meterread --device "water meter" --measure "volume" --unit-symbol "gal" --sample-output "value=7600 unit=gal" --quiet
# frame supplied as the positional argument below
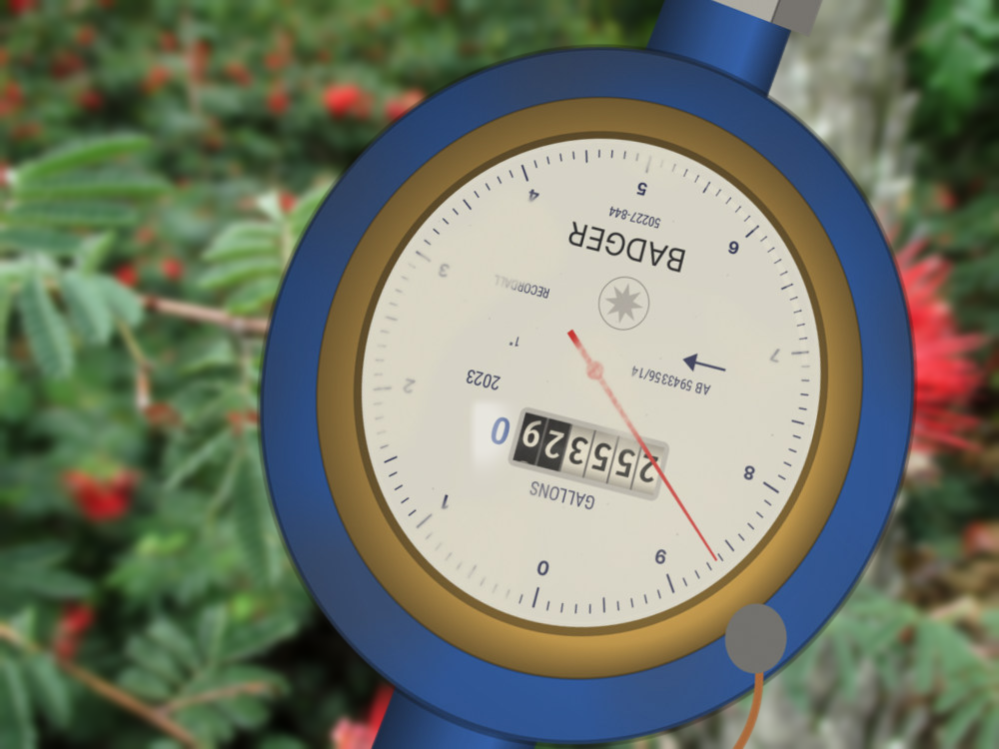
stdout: value=2553288.6 unit=gal
